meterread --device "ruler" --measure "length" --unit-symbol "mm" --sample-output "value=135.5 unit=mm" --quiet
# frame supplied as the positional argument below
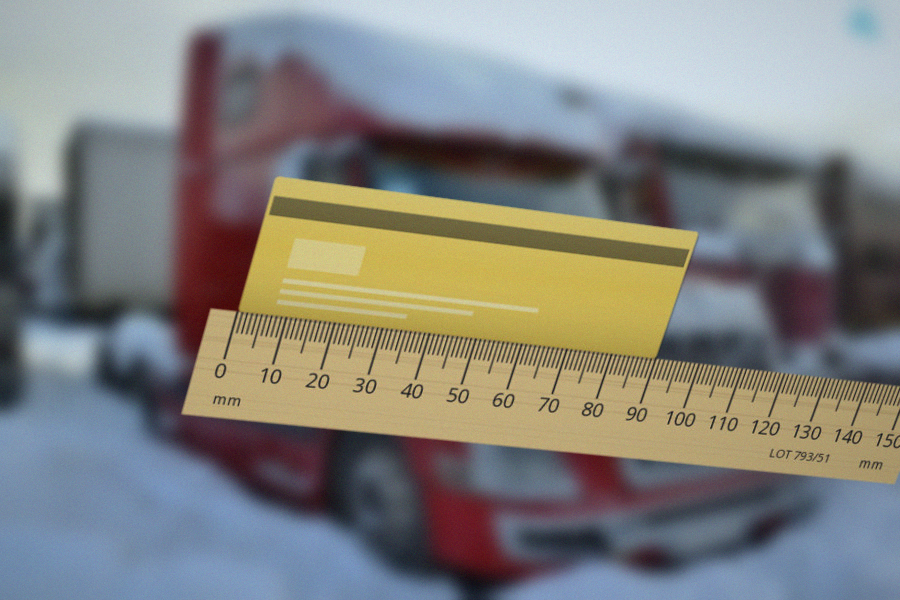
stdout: value=90 unit=mm
